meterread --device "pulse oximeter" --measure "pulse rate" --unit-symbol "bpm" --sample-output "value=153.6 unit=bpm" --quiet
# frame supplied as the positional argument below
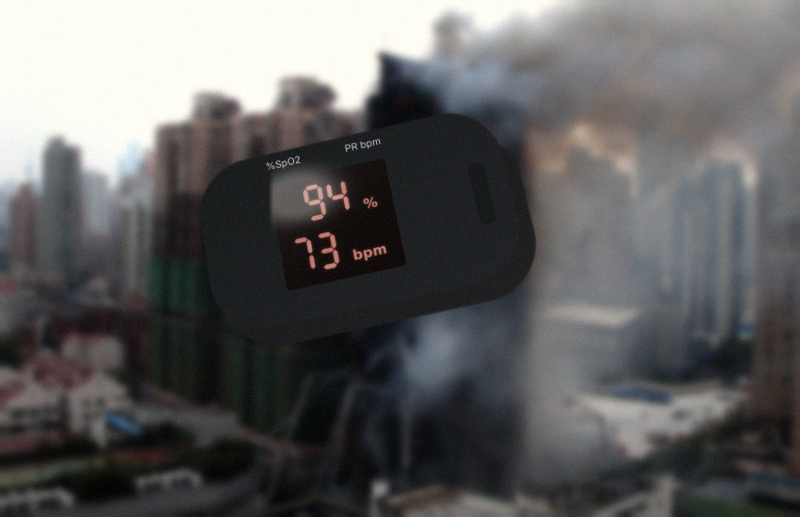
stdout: value=73 unit=bpm
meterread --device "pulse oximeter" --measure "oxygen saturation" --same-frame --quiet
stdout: value=94 unit=%
